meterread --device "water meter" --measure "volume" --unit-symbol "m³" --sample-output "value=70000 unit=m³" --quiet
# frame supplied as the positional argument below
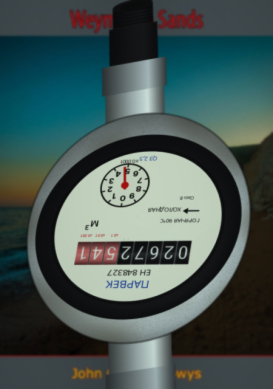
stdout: value=2672.5414 unit=m³
